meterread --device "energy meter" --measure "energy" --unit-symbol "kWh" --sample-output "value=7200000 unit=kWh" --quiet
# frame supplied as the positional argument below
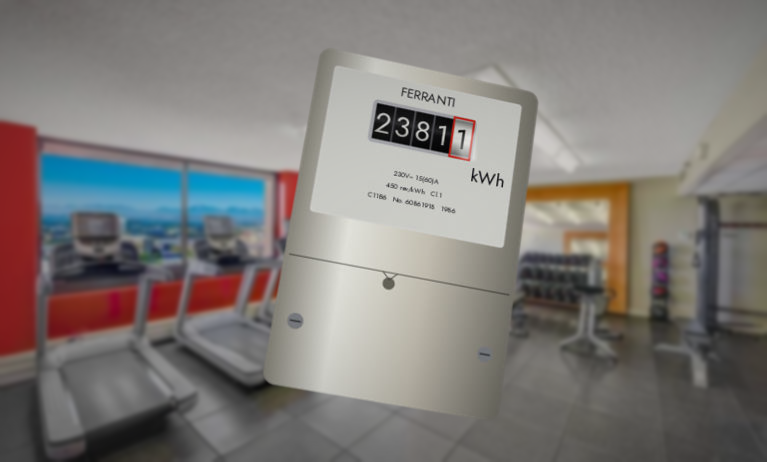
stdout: value=2381.1 unit=kWh
